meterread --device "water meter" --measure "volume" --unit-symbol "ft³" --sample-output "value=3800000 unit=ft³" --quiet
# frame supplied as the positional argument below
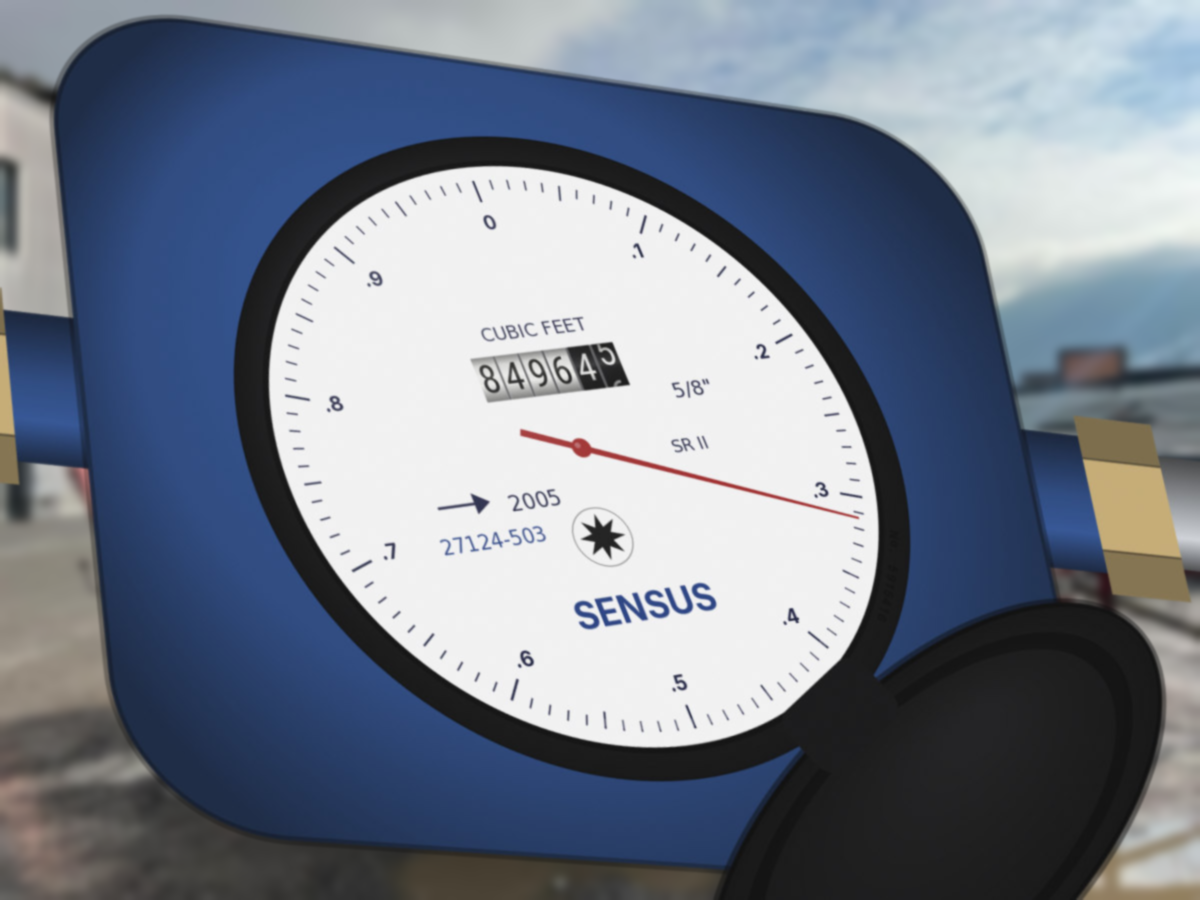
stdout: value=849645.31 unit=ft³
